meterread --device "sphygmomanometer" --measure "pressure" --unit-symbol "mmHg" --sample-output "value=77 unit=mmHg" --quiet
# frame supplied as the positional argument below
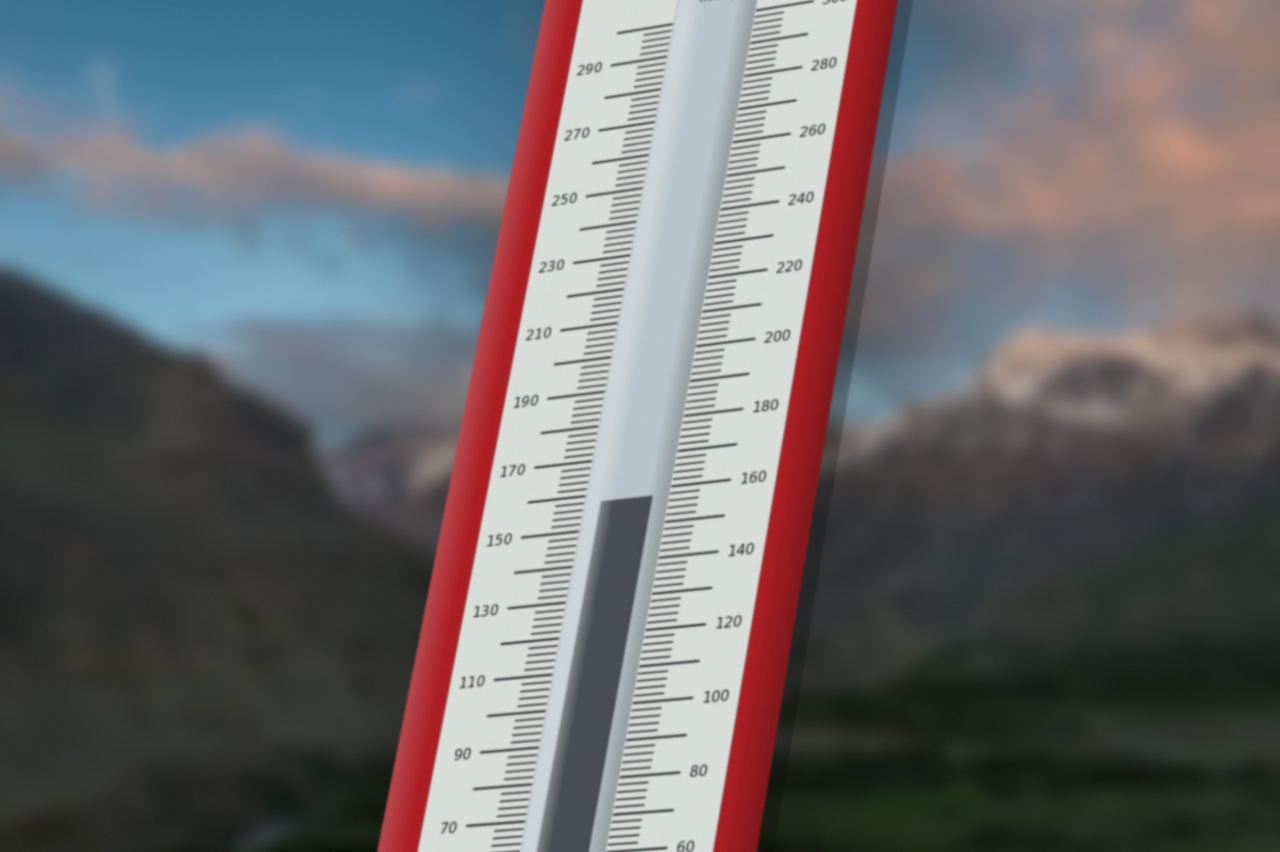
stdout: value=158 unit=mmHg
